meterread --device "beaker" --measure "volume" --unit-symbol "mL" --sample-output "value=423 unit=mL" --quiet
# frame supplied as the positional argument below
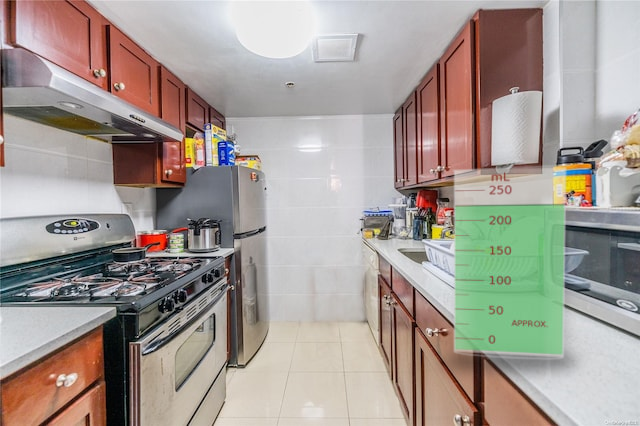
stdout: value=225 unit=mL
